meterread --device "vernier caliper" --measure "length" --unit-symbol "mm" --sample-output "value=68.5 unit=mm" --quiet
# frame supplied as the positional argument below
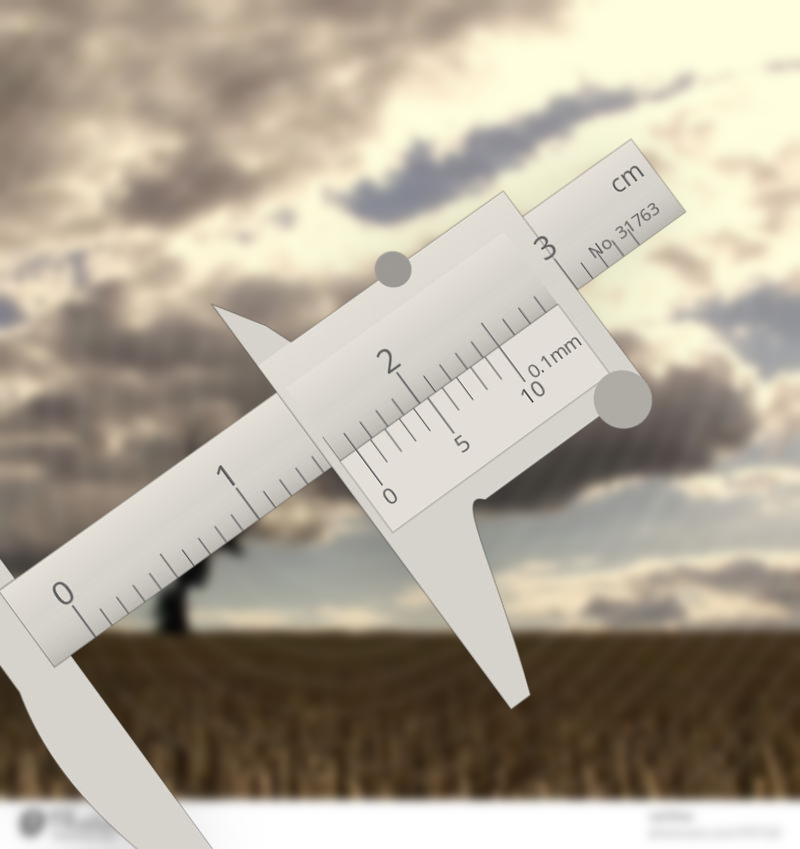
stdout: value=16.0 unit=mm
